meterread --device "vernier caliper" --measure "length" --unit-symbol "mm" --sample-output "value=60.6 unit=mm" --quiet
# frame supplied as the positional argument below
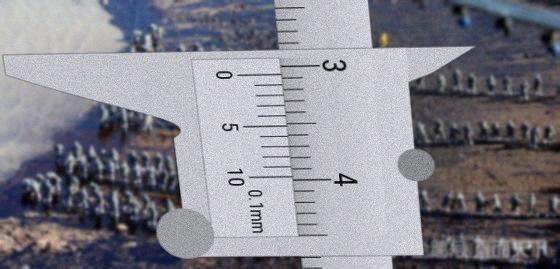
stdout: value=30.7 unit=mm
